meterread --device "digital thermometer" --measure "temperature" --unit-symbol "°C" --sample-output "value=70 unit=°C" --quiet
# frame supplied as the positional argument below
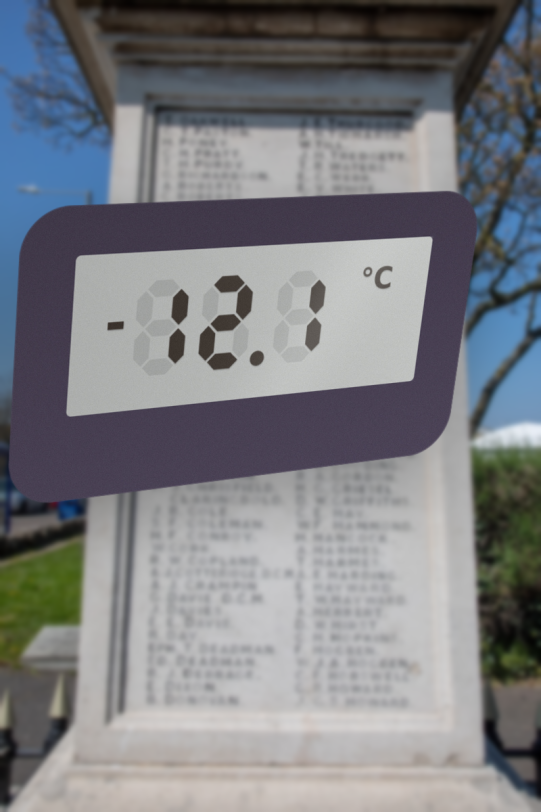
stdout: value=-12.1 unit=°C
